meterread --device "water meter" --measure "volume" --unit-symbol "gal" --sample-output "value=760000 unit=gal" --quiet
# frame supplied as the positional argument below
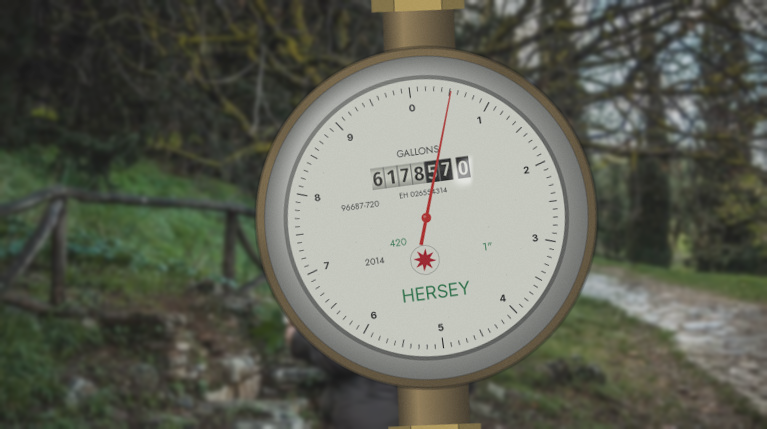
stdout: value=6178570.5 unit=gal
